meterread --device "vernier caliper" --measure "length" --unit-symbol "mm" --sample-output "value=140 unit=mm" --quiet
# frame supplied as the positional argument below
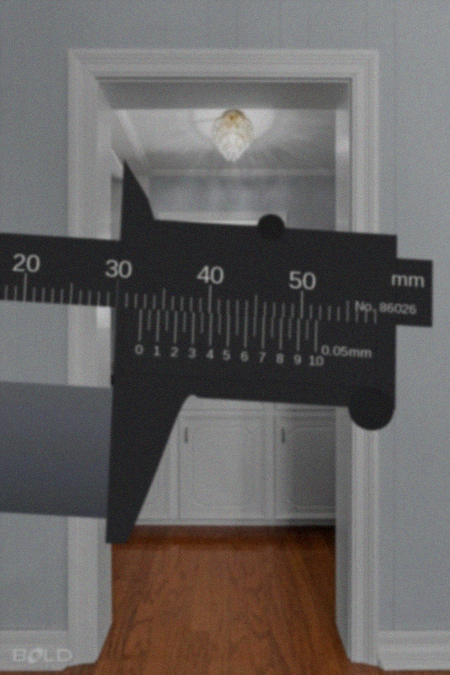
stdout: value=32.6 unit=mm
